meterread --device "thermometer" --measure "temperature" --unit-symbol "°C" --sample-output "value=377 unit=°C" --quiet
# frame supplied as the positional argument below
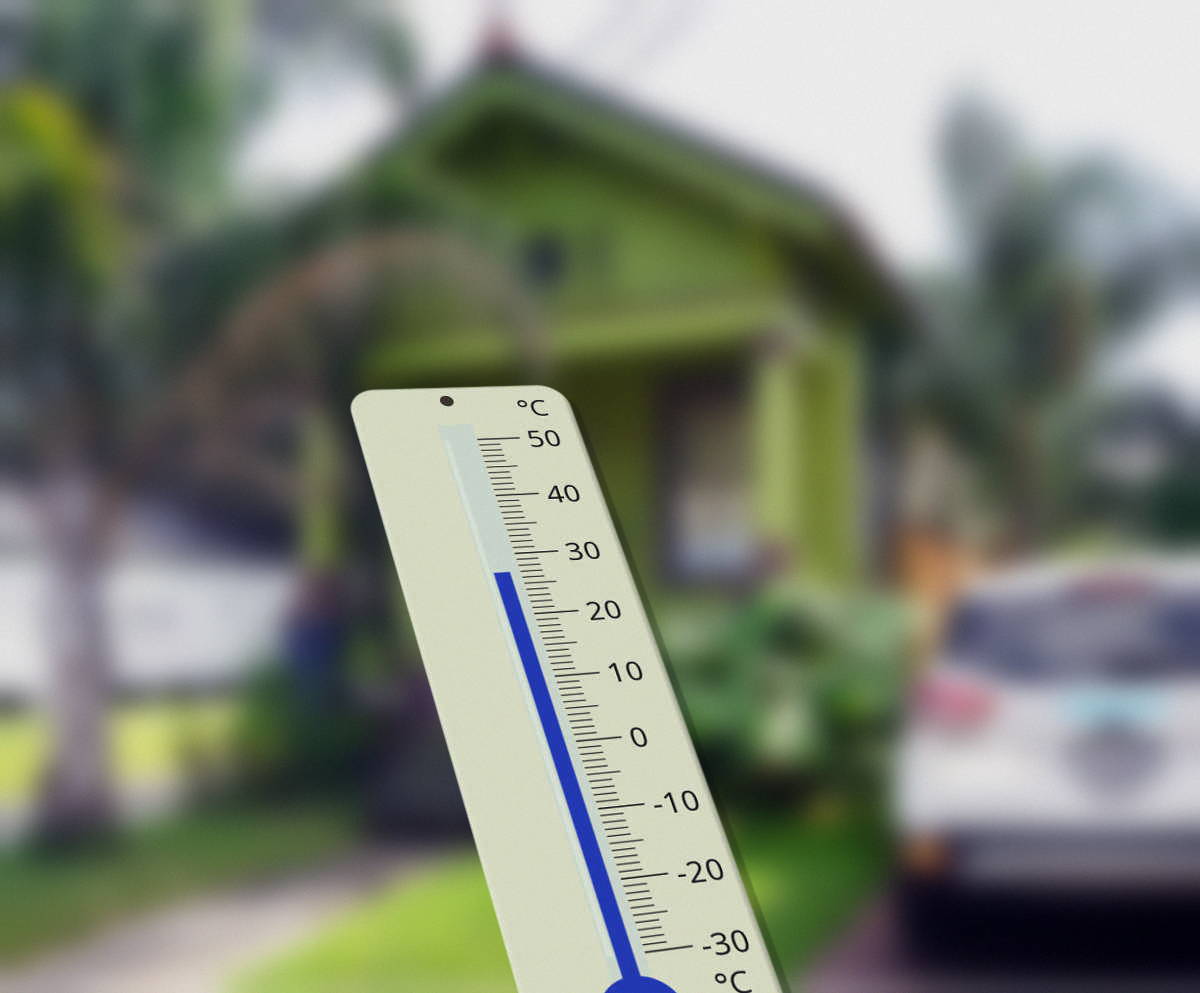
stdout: value=27 unit=°C
